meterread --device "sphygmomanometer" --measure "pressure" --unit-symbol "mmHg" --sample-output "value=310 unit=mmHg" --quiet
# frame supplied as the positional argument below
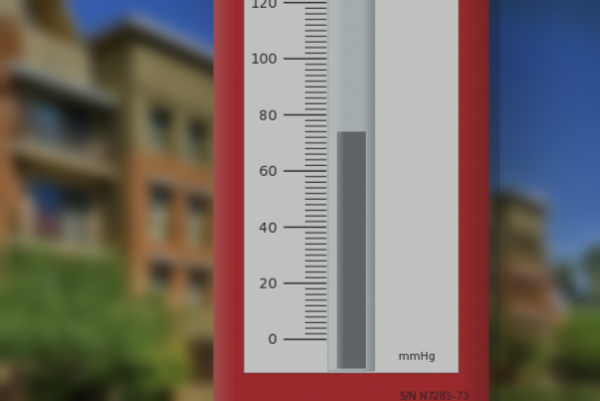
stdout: value=74 unit=mmHg
